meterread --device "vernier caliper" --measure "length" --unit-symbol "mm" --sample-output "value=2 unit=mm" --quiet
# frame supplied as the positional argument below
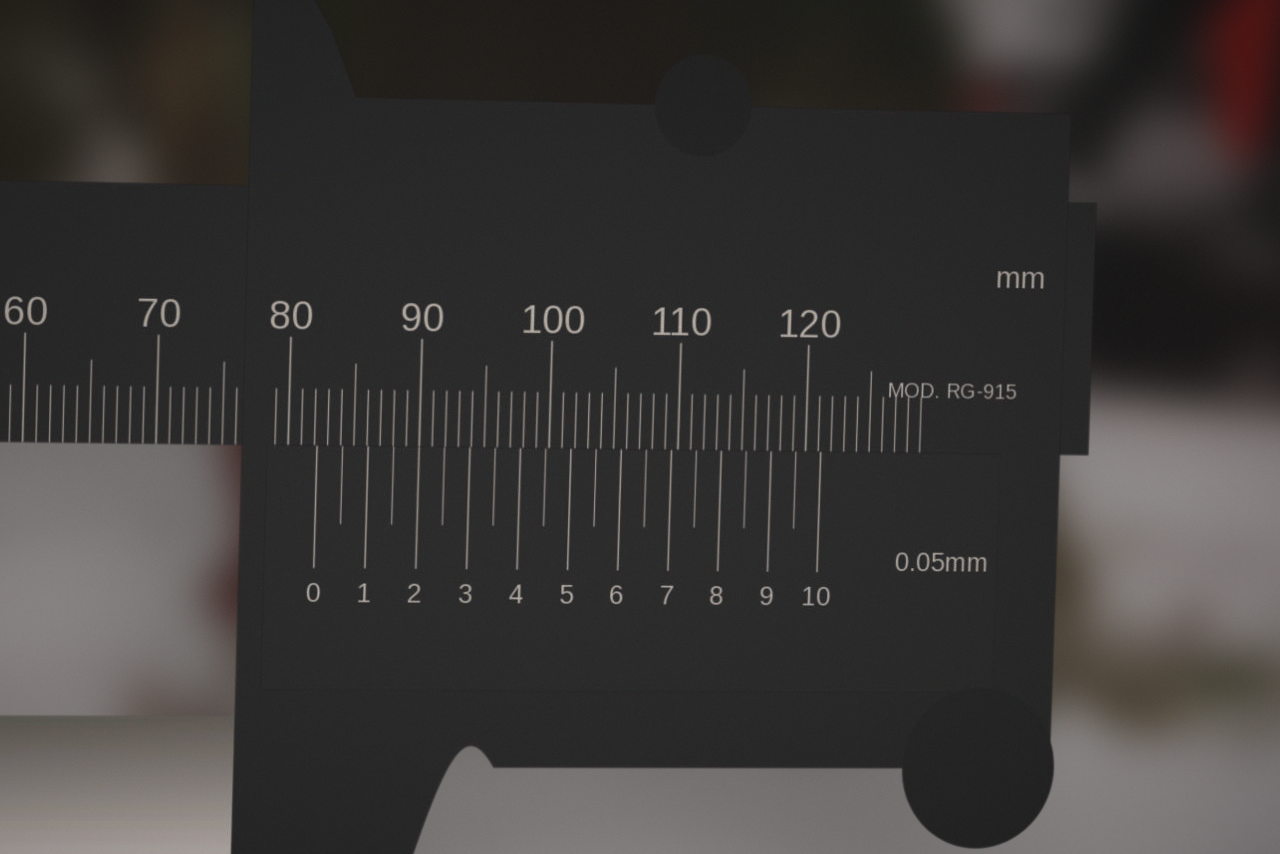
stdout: value=82.2 unit=mm
